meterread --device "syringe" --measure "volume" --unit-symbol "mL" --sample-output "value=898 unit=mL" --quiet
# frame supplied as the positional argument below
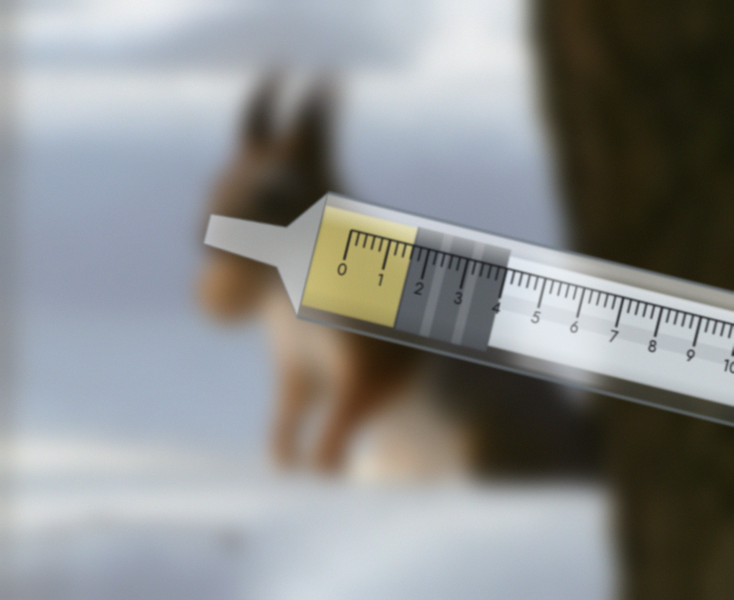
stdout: value=1.6 unit=mL
